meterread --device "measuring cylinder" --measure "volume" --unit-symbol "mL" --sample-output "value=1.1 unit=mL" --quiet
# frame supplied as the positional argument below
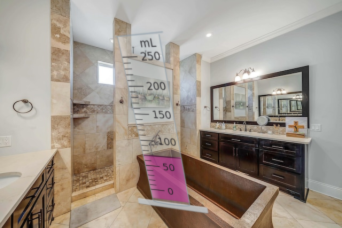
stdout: value=70 unit=mL
